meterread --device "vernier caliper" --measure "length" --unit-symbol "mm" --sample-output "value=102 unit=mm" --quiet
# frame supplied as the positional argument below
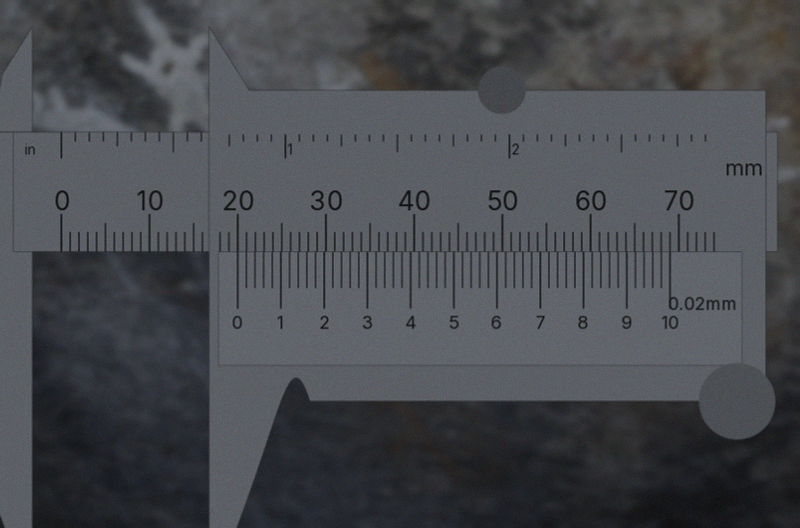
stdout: value=20.0 unit=mm
